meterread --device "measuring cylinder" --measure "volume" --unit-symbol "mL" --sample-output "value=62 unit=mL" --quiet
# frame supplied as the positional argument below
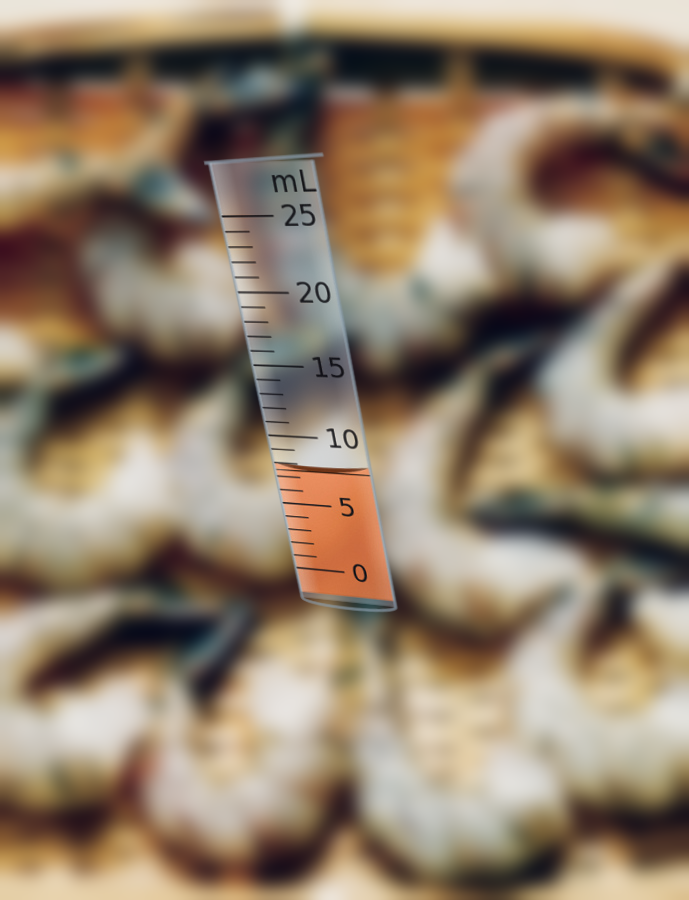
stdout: value=7.5 unit=mL
